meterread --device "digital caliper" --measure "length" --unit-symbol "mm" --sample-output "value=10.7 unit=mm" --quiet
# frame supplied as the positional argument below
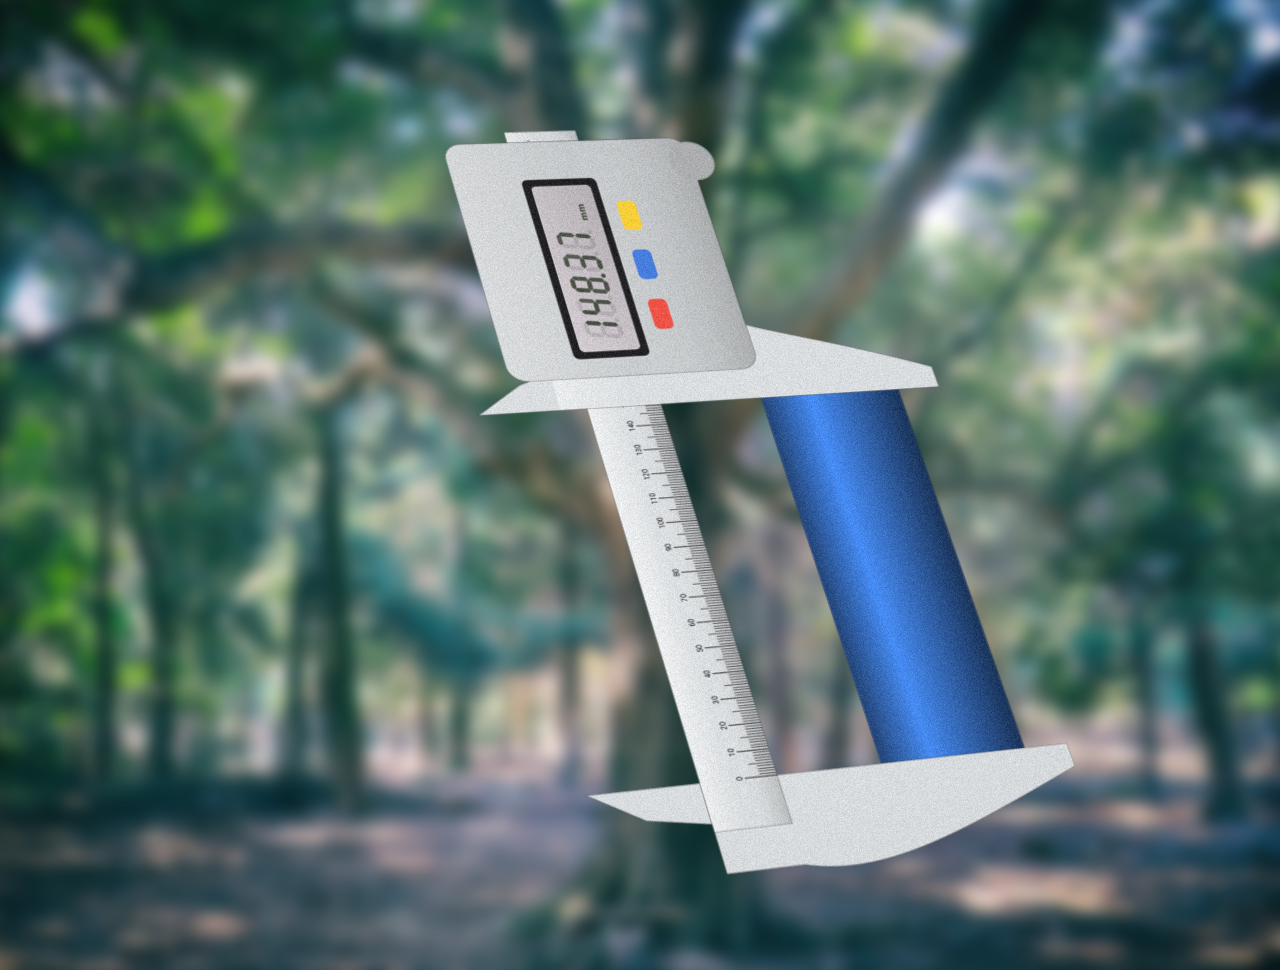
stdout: value=148.37 unit=mm
